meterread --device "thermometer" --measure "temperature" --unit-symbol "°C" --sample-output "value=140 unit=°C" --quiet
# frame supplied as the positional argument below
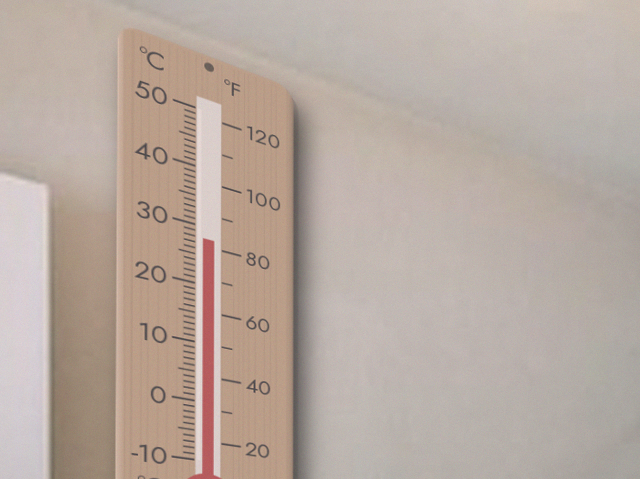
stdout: value=28 unit=°C
